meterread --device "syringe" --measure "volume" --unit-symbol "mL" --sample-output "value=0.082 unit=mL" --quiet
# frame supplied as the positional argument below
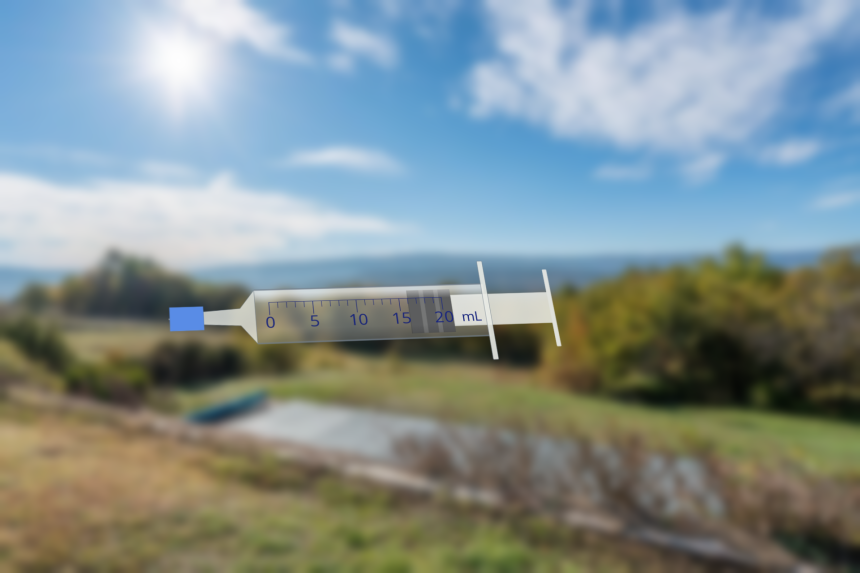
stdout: value=16 unit=mL
